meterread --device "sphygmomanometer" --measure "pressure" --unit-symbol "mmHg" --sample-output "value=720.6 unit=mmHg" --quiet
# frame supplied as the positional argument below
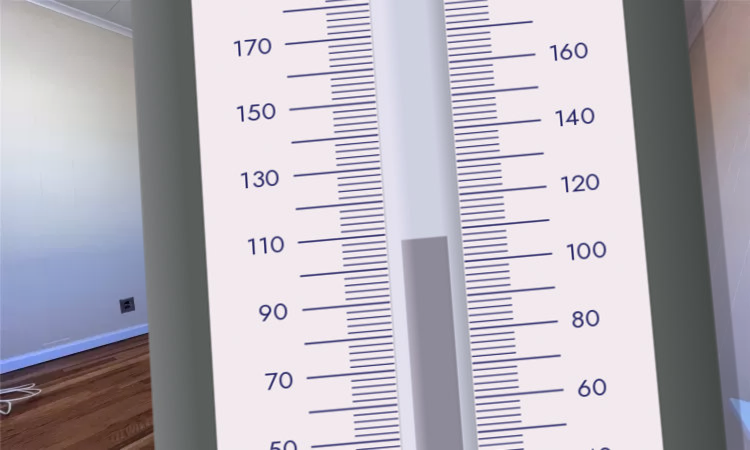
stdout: value=108 unit=mmHg
